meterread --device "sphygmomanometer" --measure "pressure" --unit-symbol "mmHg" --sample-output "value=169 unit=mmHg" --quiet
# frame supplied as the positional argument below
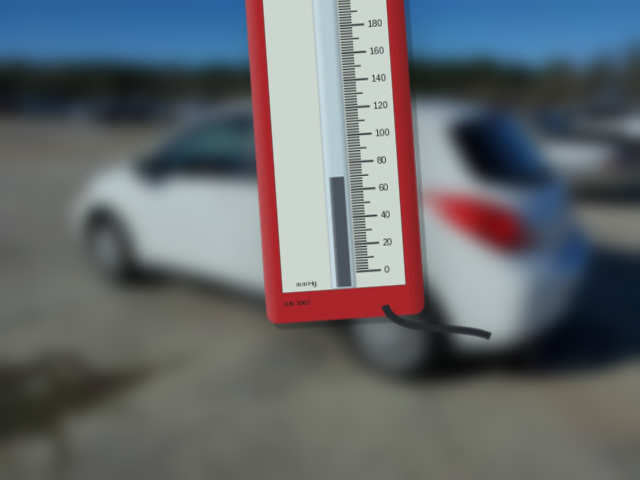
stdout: value=70 unit=mmHg
